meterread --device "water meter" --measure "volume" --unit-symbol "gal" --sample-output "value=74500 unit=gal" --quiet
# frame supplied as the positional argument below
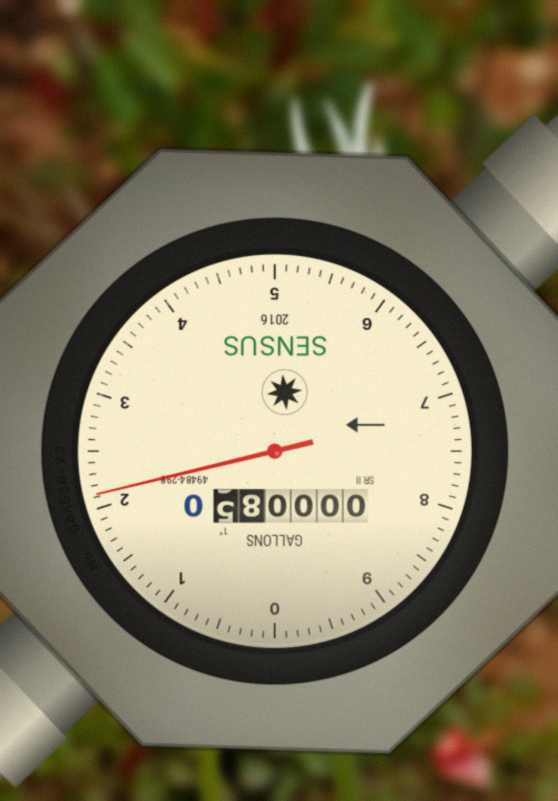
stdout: value=852.1 unit=gal
